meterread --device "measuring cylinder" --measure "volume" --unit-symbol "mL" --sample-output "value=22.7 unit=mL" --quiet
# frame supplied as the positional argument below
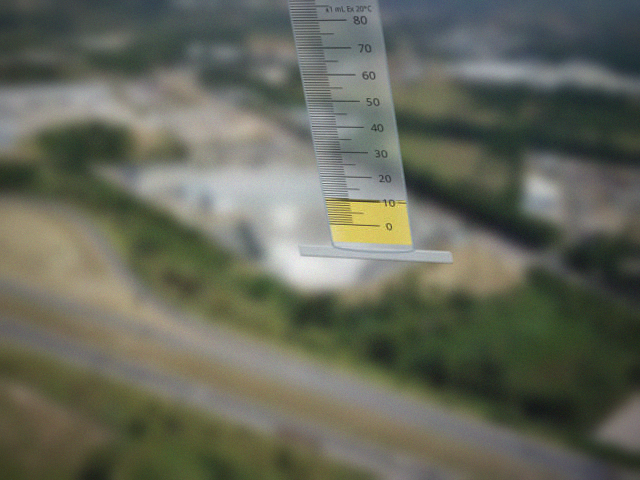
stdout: value=10 unit=mL
